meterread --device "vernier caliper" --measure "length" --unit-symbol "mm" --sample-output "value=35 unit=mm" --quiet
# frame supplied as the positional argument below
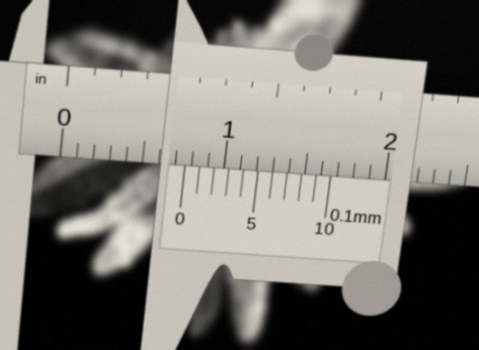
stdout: value=7.6 unit=mm
